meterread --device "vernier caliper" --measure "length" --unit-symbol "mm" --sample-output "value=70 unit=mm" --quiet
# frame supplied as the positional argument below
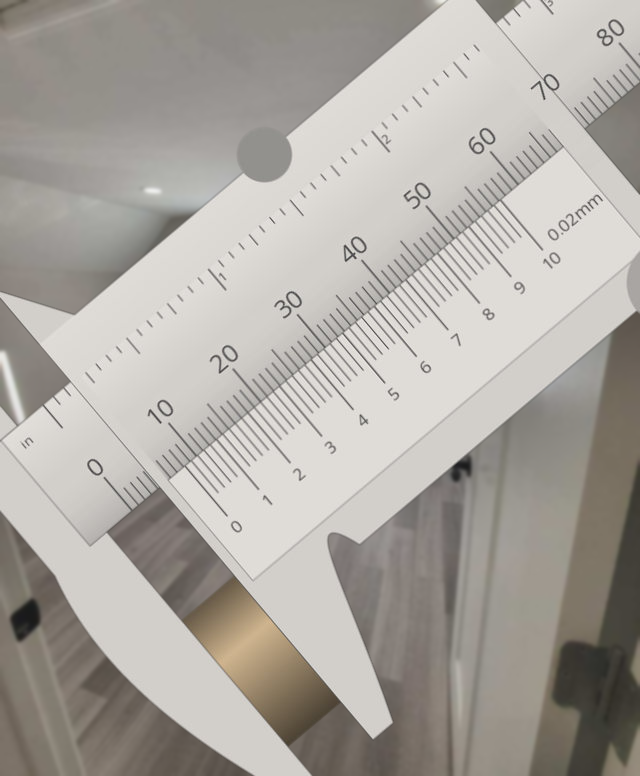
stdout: value=8.2 unit=mm
